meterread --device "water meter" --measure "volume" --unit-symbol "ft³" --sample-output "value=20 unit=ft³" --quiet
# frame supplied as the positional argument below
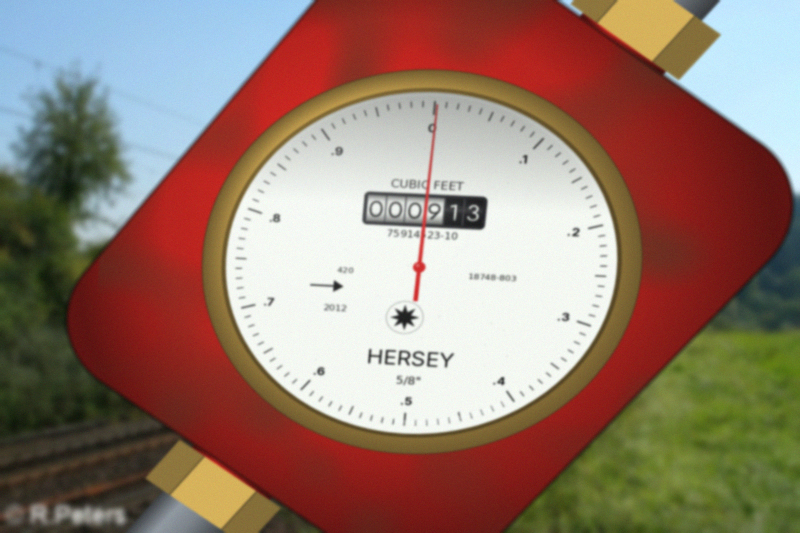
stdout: value=913.00 unit=ft³
